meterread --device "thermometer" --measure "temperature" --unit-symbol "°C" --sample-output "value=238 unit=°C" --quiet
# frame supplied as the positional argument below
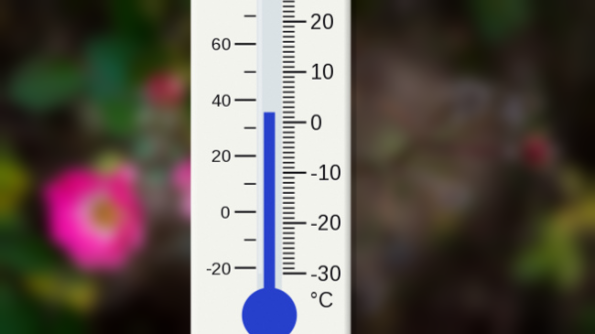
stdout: value=2 unit=°C
